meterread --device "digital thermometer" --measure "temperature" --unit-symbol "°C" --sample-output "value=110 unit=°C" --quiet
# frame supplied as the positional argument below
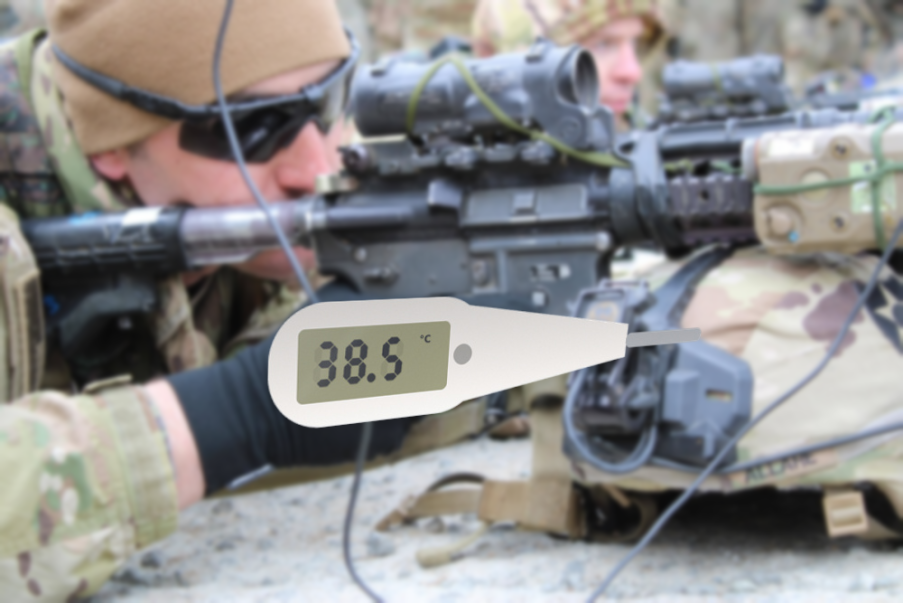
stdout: value=38.5 unit=°C
